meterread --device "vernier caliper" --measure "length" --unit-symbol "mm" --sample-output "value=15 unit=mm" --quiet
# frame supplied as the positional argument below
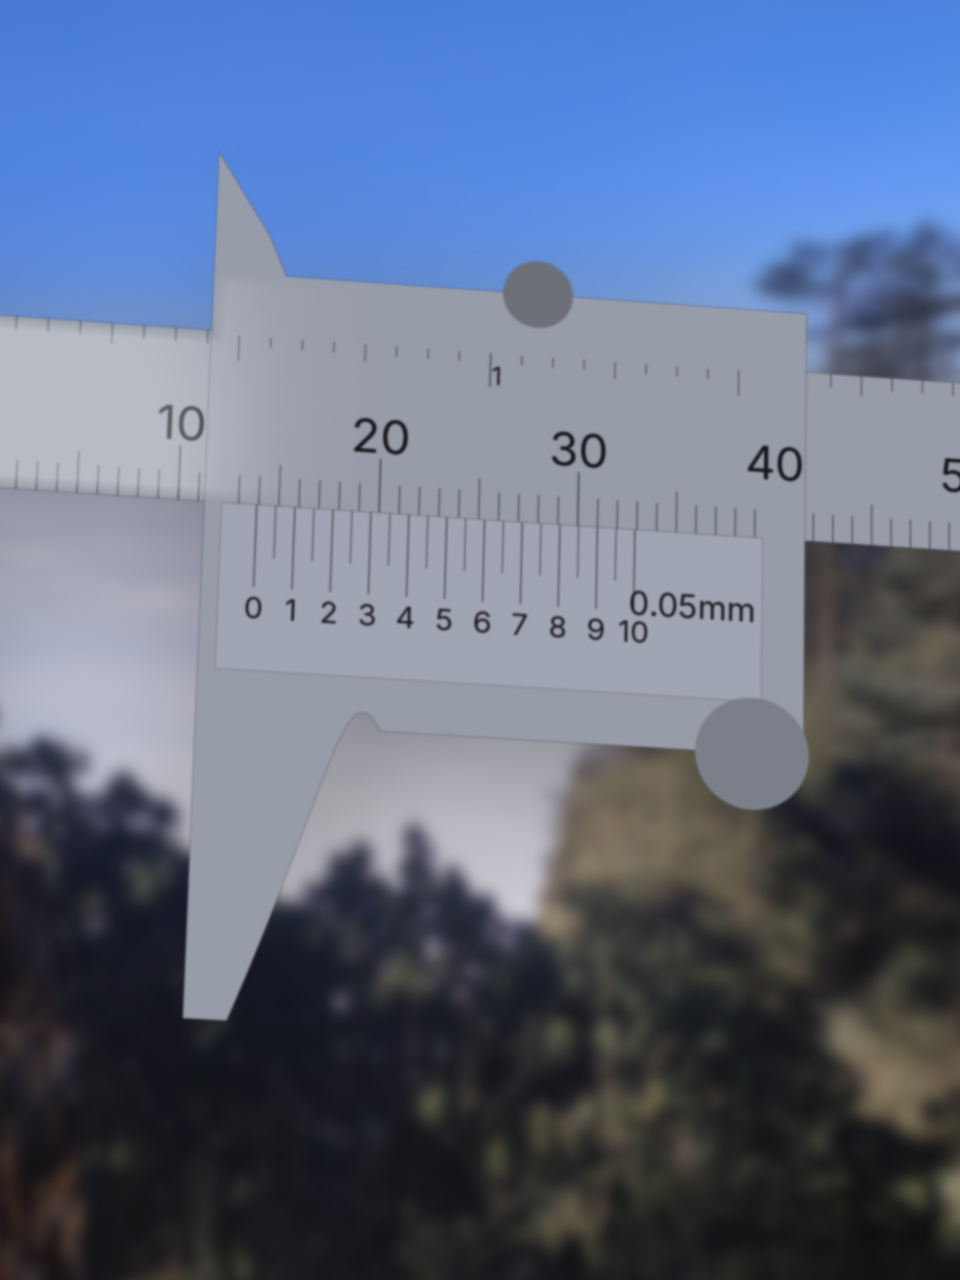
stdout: value=13.9 unit=mm
